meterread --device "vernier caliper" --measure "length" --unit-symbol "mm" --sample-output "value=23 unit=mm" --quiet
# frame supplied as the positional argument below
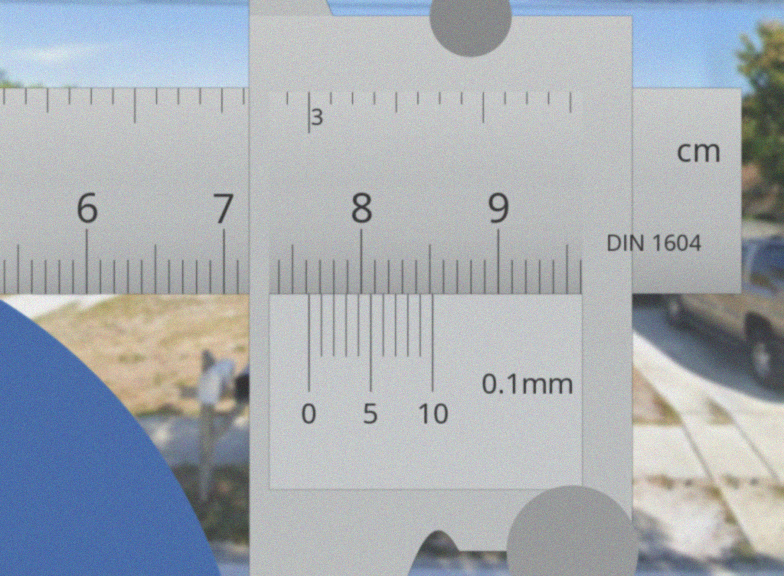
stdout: value=76.2 unit=mm
